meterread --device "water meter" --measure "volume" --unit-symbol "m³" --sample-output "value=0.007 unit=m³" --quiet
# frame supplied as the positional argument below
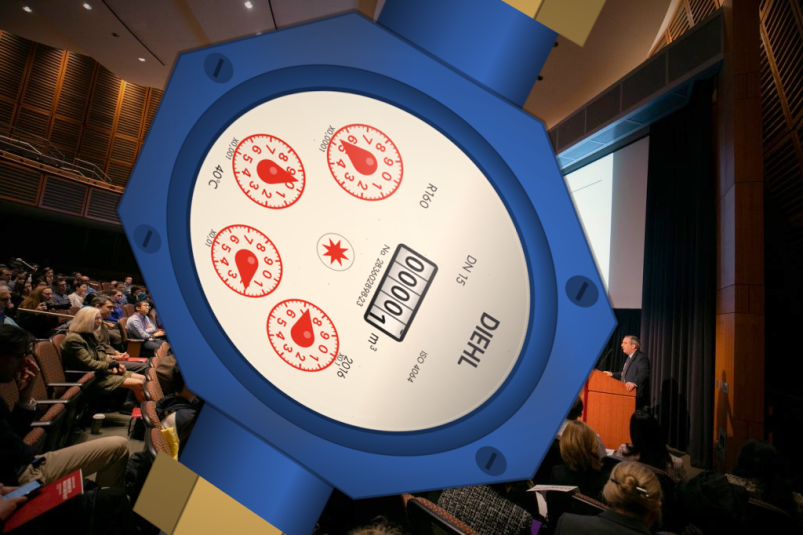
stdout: value=0.7195 unit=m³
